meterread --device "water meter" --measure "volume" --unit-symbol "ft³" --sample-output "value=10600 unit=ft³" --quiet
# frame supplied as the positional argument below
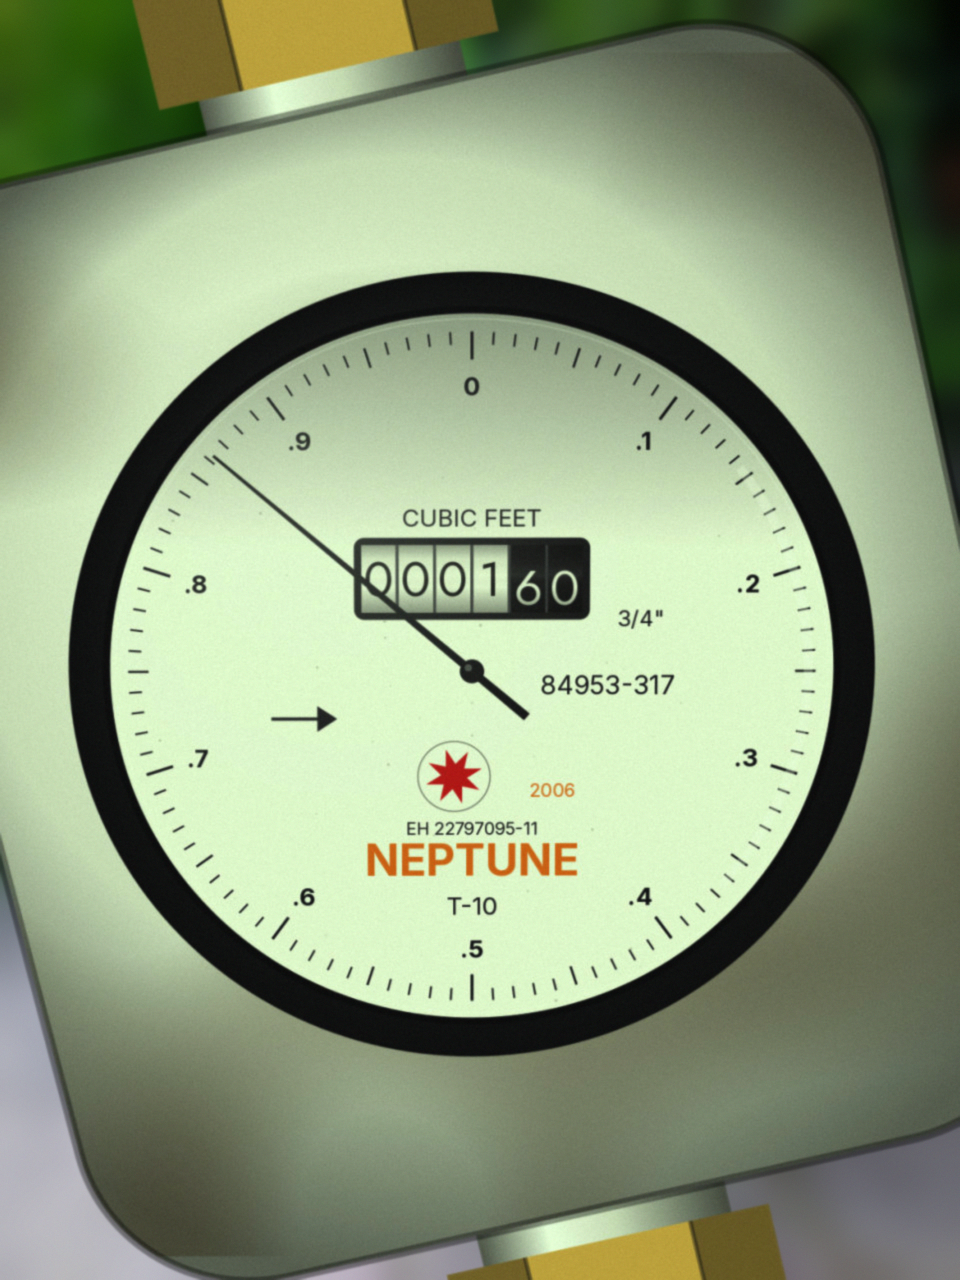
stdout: value=159.86 unit=ft³
